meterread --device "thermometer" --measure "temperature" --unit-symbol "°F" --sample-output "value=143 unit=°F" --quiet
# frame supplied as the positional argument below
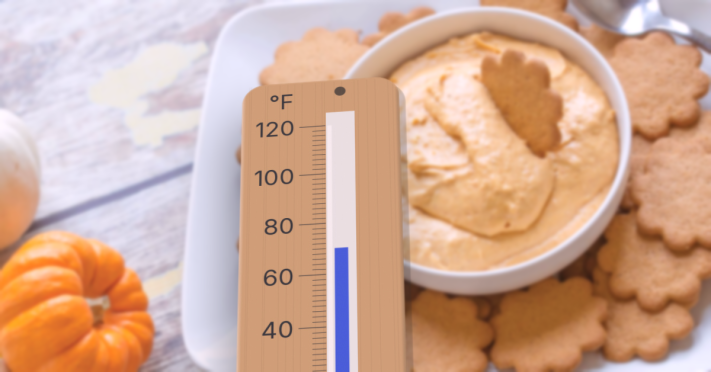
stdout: value=70 unit=°F
